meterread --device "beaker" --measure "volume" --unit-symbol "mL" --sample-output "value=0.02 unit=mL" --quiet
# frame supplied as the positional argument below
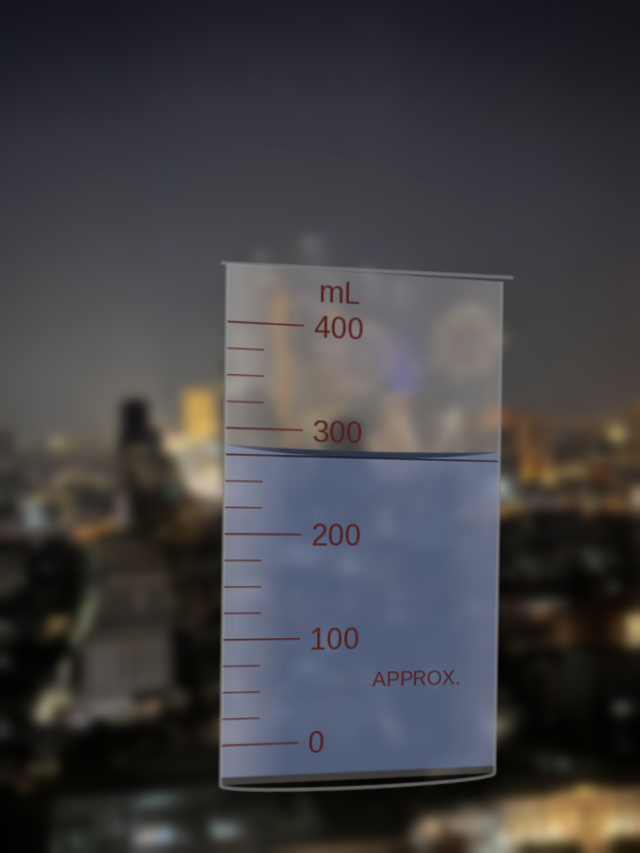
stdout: value=275 unit=mL
